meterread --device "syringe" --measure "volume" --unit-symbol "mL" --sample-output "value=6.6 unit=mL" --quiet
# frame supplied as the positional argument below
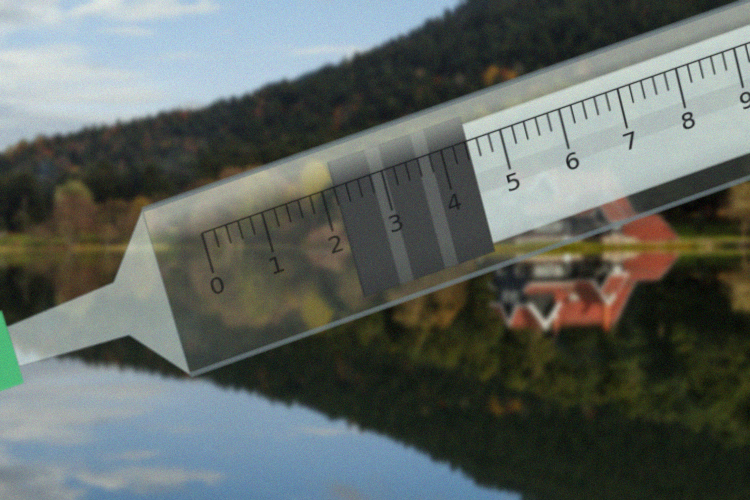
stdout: value=2.2 unit=mL
